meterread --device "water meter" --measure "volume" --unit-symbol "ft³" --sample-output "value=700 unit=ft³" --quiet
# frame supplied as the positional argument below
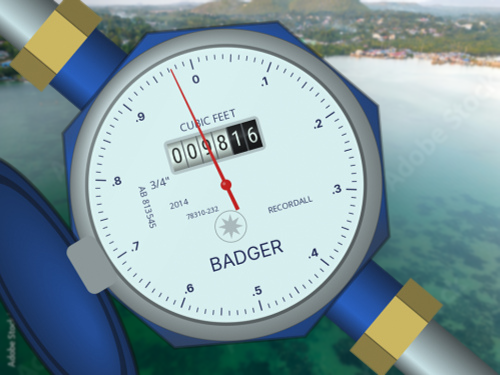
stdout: value=9815.97 unit=ft³
